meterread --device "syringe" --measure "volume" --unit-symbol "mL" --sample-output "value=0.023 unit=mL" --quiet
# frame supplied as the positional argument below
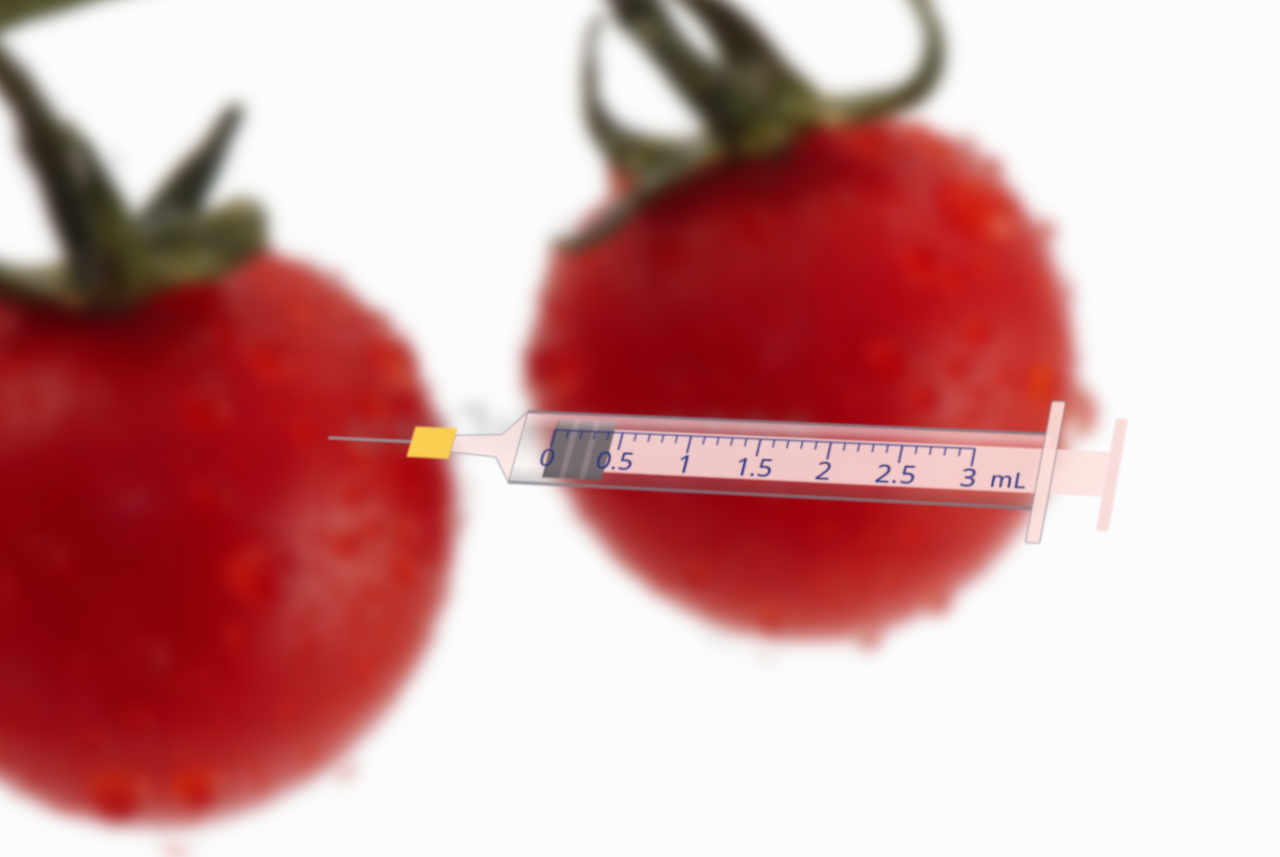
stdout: value=0 unit=mL
